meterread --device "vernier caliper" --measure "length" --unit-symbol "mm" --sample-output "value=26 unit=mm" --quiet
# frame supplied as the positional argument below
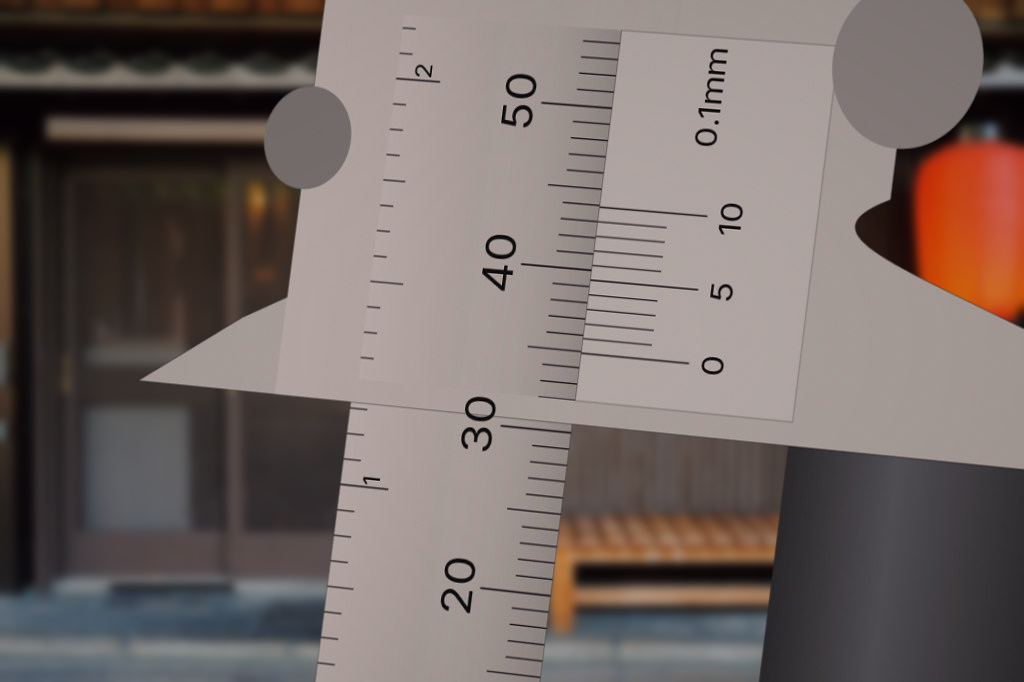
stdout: value=34.9 unit=mm
